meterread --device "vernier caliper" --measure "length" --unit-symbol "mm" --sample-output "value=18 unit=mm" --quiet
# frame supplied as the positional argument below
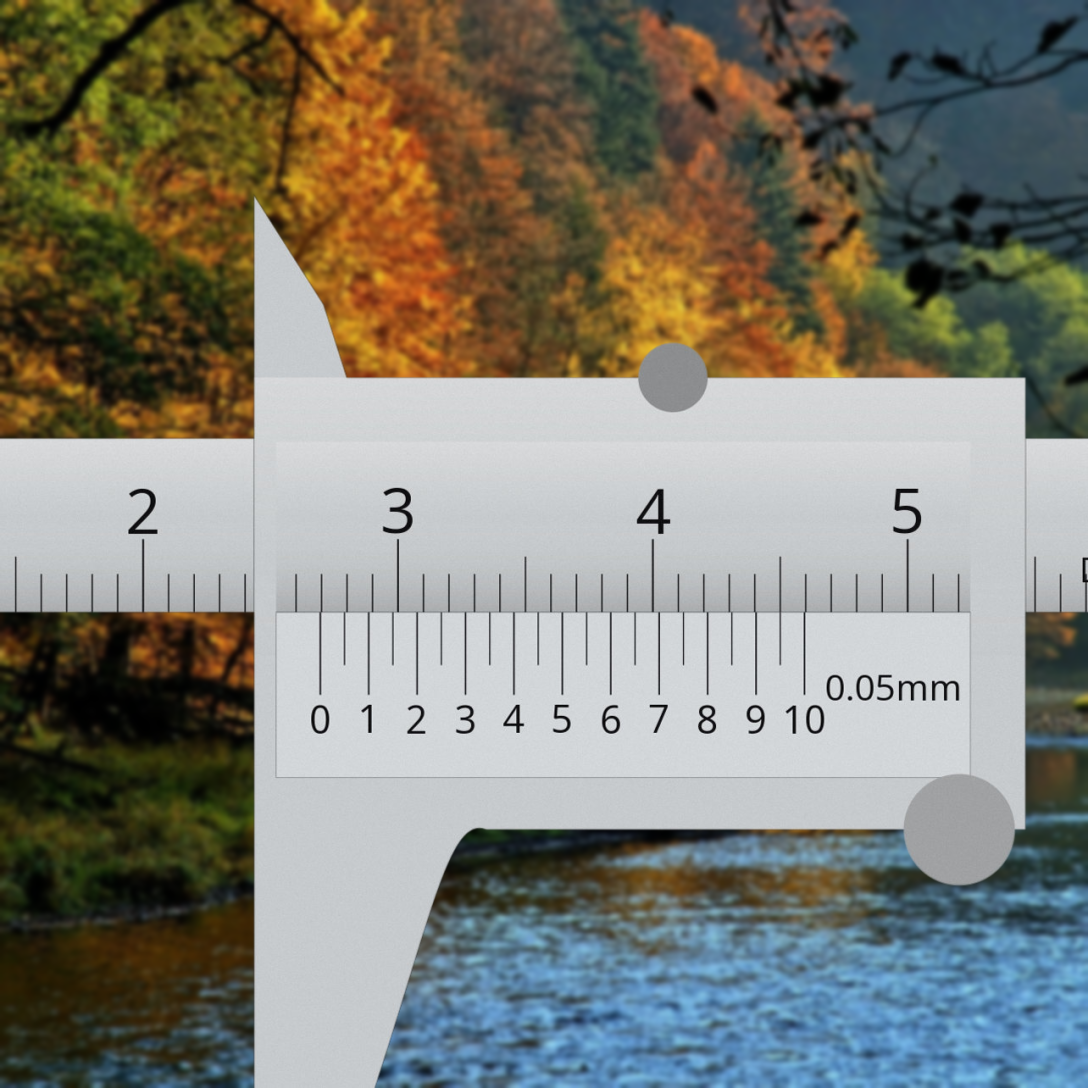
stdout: value=26.95 unit=mm
